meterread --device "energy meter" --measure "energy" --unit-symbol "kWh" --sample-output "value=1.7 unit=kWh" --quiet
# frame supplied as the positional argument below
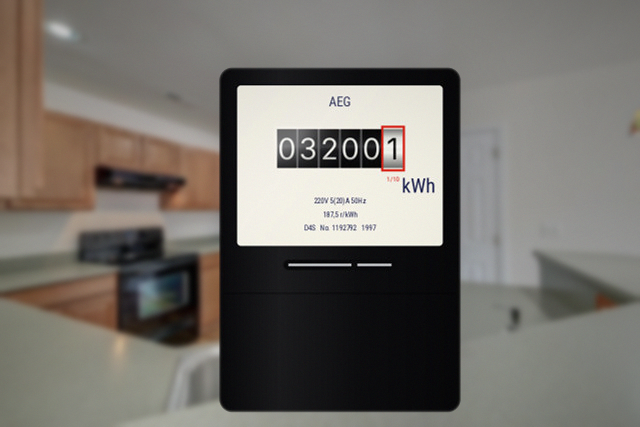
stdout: value=3200.1 unit=kWh
